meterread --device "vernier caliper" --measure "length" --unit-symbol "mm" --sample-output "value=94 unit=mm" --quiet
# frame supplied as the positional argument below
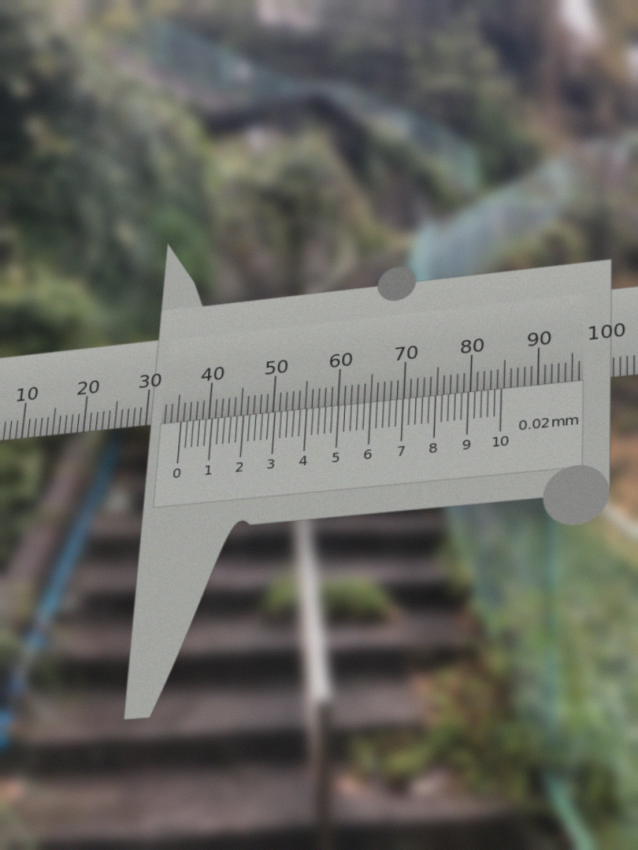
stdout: value=35.6 unit=mm
